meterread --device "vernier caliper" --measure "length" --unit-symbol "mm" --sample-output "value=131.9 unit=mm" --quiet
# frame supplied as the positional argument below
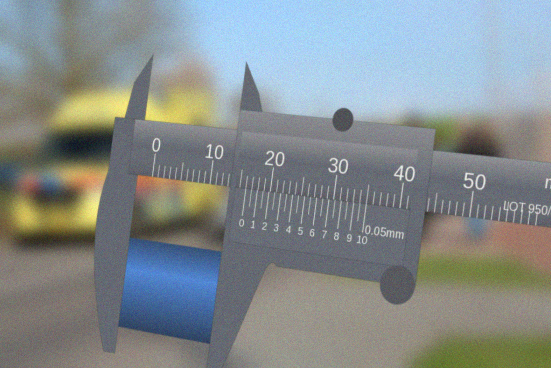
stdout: value=16.0 unit=mm
